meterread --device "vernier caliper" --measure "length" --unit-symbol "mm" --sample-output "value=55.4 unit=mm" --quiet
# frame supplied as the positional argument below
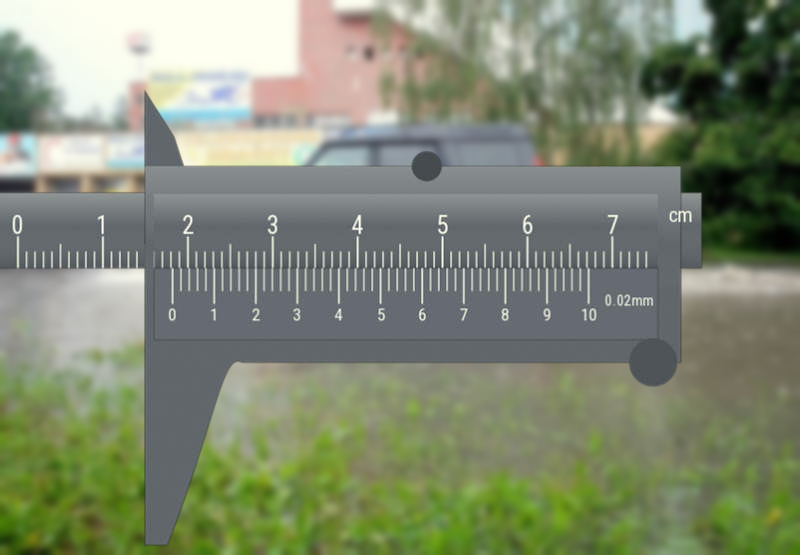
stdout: value=18.2 unit=mm
